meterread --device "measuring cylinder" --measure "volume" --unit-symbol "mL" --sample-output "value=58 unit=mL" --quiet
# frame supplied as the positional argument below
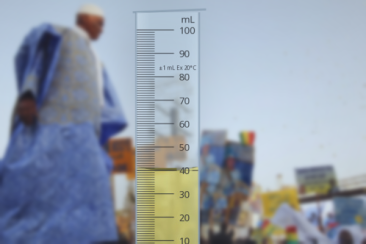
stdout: value=40 unit=mL
